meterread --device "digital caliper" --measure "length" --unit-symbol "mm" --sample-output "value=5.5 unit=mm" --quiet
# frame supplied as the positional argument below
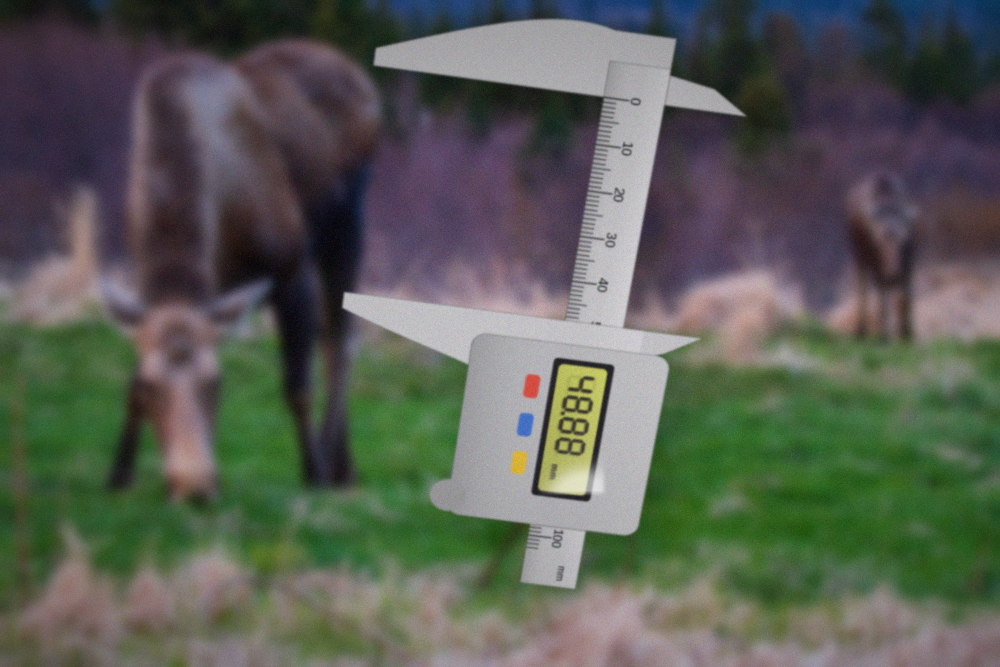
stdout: value=48.88 unit=mm
